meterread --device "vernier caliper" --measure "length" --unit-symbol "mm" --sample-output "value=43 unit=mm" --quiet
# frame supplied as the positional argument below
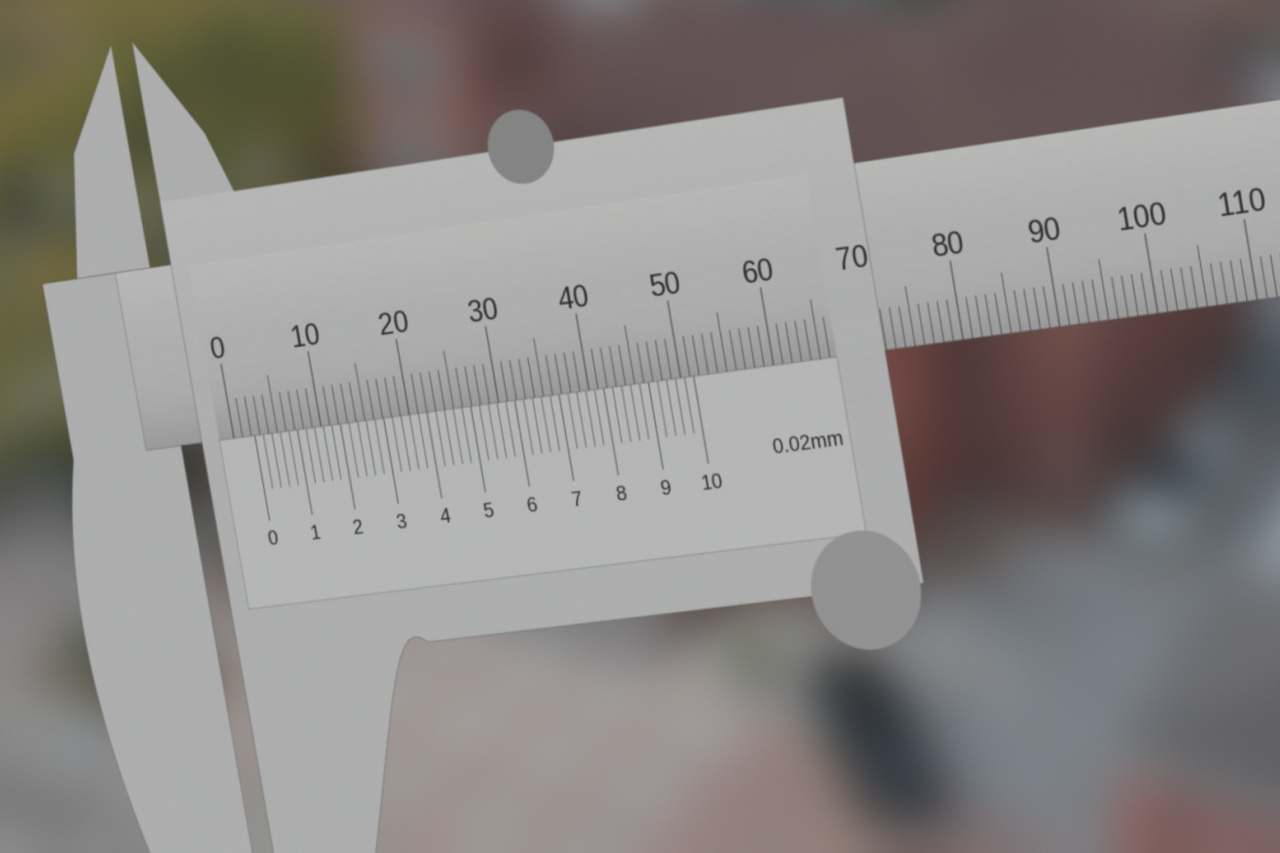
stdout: value=2.4 unit=mm
